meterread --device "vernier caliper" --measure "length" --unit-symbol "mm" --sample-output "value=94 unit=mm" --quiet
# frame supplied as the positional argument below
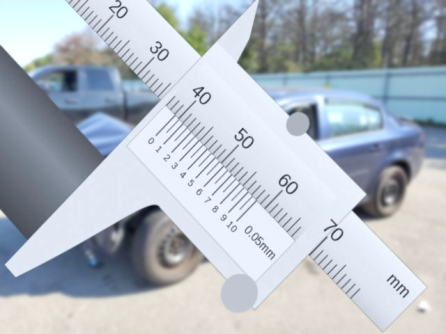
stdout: value=39.2 unit=mm
